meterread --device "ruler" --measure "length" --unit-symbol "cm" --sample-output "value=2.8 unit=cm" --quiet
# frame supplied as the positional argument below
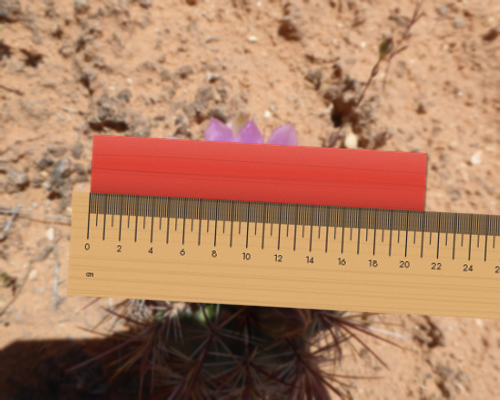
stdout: value=21 unit=cm
